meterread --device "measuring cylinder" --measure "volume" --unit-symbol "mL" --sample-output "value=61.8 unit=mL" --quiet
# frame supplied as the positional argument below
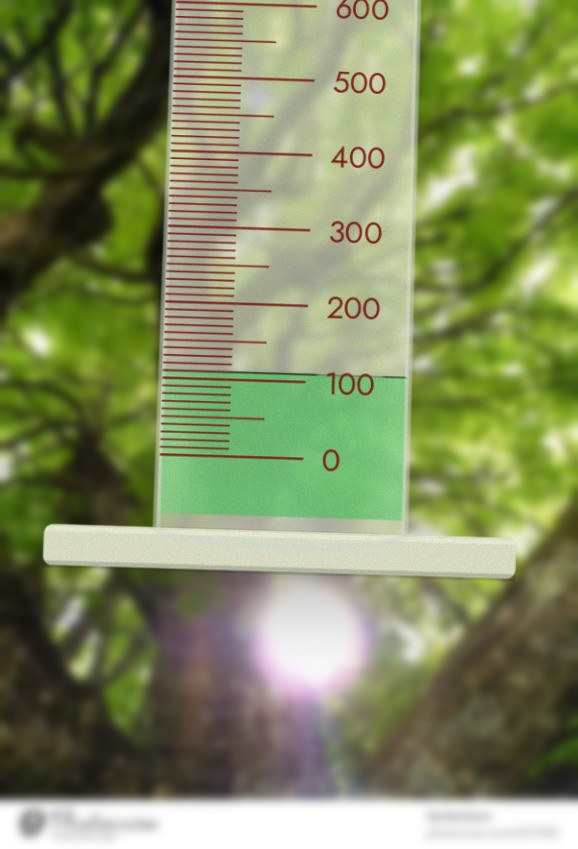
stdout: value=110 unit=mL
